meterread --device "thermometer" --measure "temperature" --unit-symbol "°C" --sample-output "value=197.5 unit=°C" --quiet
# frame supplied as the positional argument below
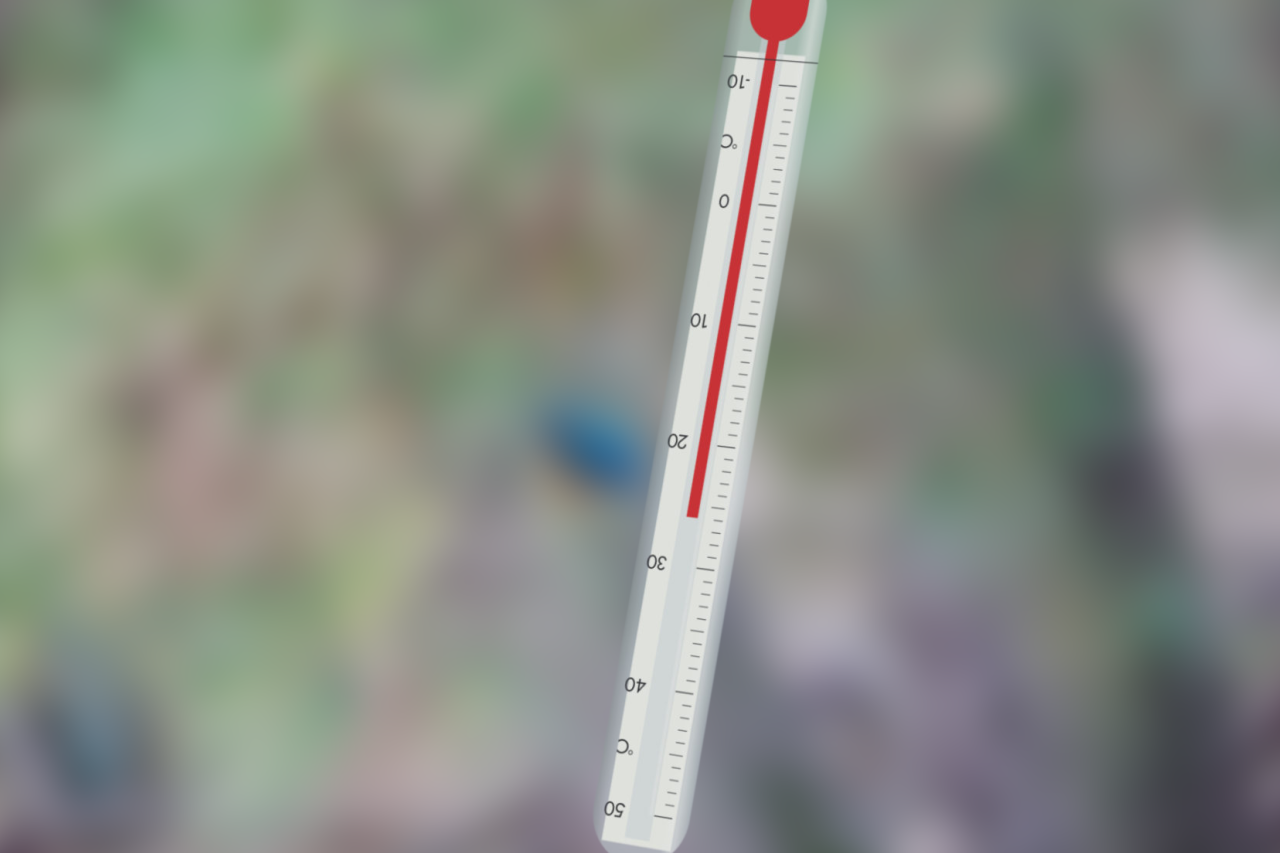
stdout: value=26 unit=°C
